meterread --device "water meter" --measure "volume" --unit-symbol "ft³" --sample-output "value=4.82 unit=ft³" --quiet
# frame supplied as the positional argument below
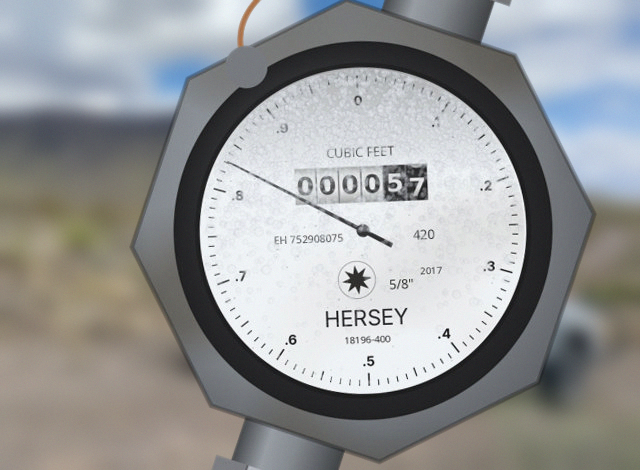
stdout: value=56.83 unit=ft³
